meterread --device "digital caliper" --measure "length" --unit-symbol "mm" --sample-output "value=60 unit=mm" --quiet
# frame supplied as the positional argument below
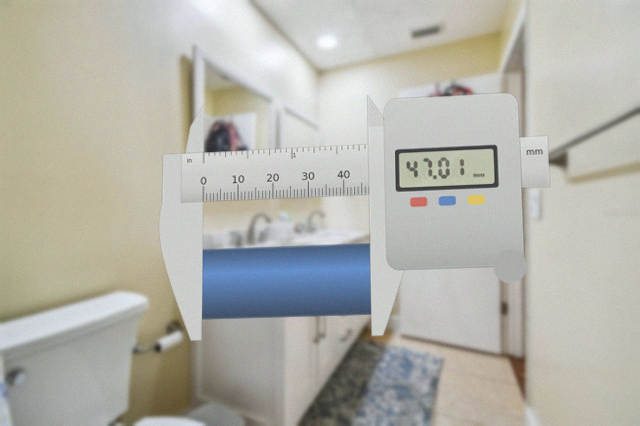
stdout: value=47.01 unit=mm
